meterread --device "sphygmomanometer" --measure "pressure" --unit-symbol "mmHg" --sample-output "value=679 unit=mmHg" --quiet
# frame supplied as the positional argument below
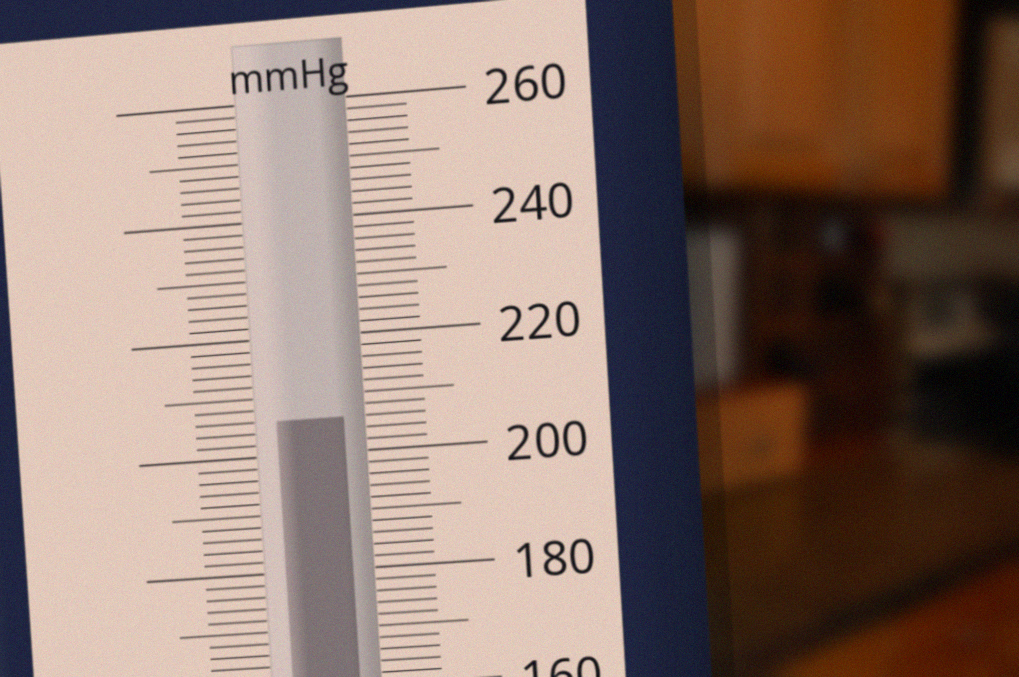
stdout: value=206 unit=mmHg
